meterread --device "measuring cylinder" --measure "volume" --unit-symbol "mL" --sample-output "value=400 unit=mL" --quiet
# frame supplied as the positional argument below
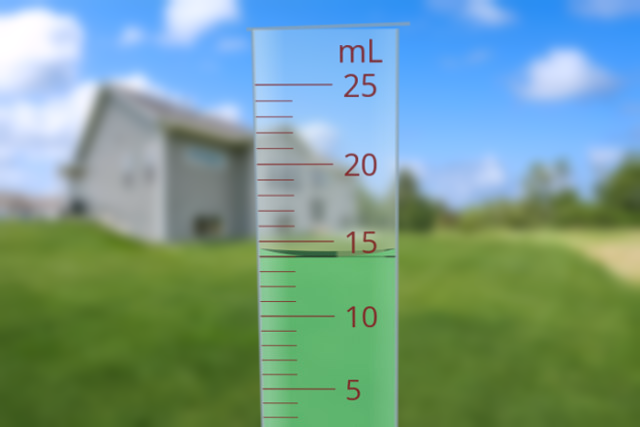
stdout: value=14 unit=mL
